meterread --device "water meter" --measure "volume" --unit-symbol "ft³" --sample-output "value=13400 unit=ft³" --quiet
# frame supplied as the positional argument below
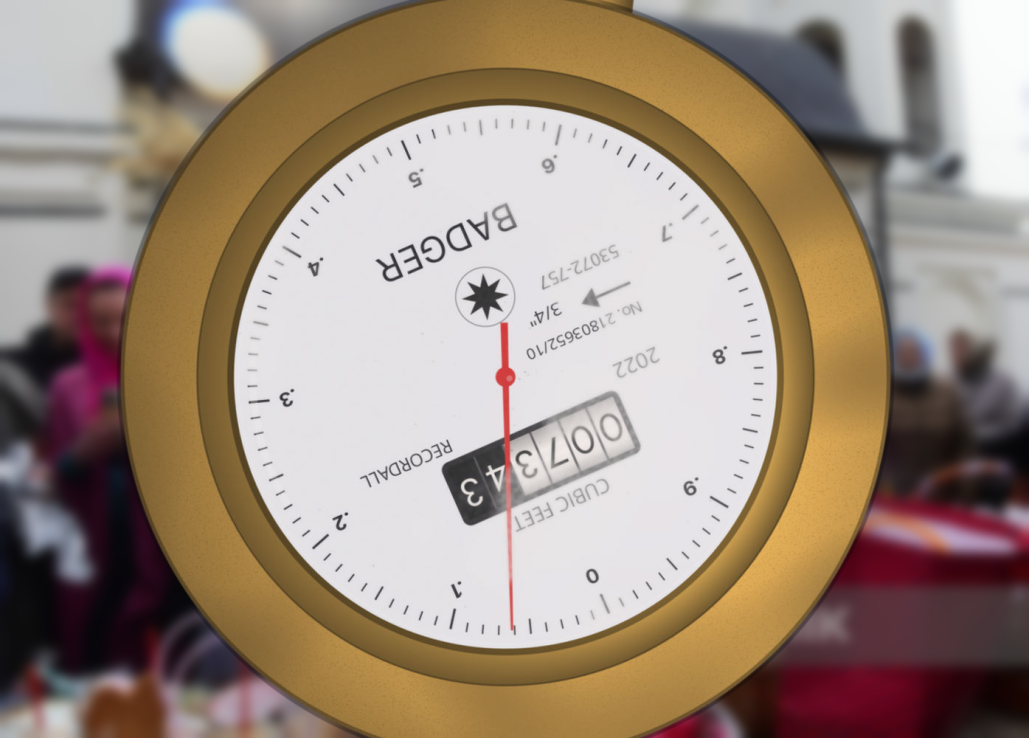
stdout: value=7343.06 unit=ft³
